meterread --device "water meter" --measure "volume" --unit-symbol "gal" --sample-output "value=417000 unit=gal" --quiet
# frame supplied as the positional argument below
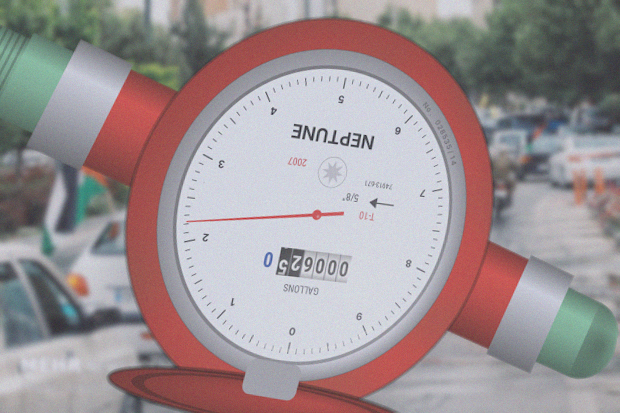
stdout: value=6252.2 unit=gal
